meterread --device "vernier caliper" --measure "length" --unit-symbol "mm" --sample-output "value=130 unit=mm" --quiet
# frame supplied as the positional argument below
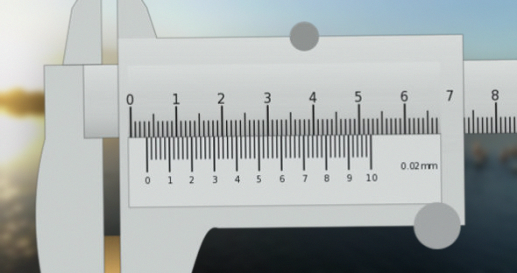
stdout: value=3.5 unit=mm
